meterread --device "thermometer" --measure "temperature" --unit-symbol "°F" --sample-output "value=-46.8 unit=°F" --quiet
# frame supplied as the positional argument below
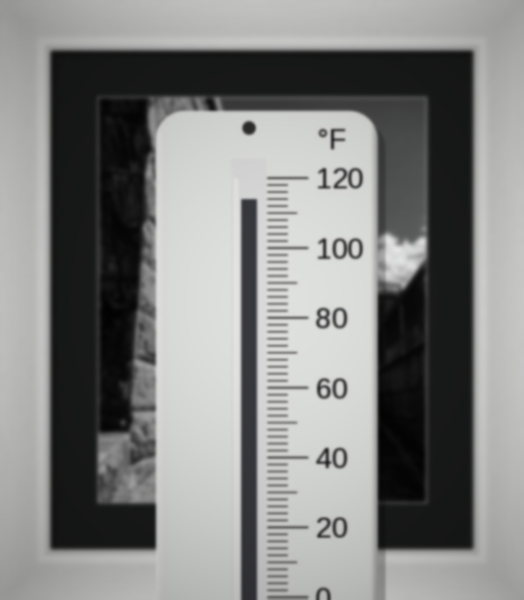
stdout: value=114 unit=°F
